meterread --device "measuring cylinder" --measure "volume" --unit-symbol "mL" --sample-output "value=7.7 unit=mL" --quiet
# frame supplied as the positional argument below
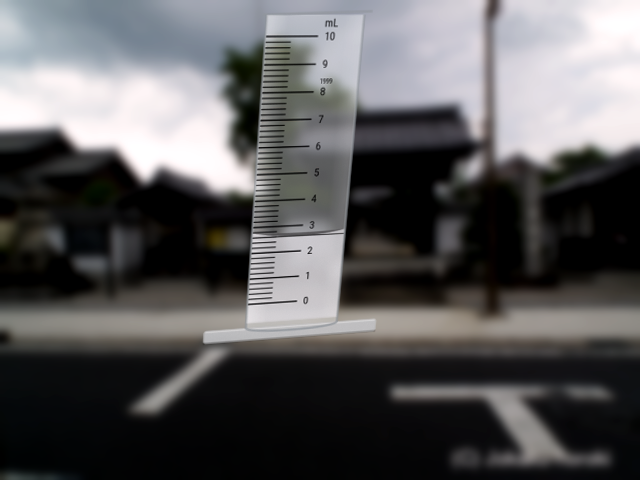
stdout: value=2.6 unit=mL
